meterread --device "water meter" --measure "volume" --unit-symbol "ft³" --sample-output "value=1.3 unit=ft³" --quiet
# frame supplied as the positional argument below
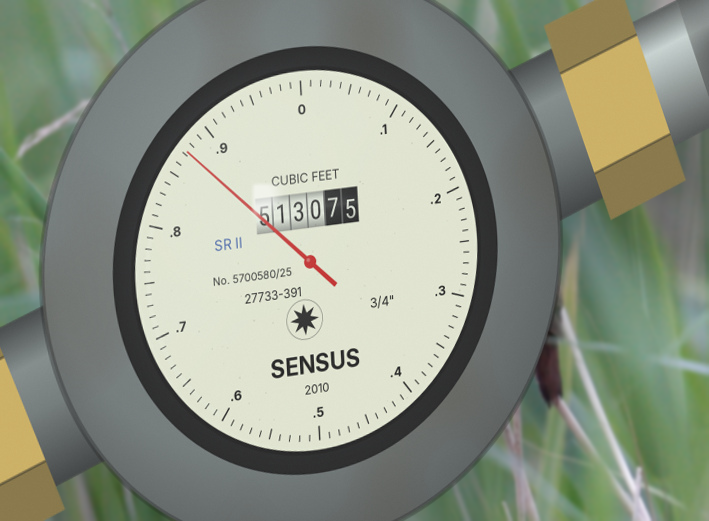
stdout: value=513074.87 unit=ft³
